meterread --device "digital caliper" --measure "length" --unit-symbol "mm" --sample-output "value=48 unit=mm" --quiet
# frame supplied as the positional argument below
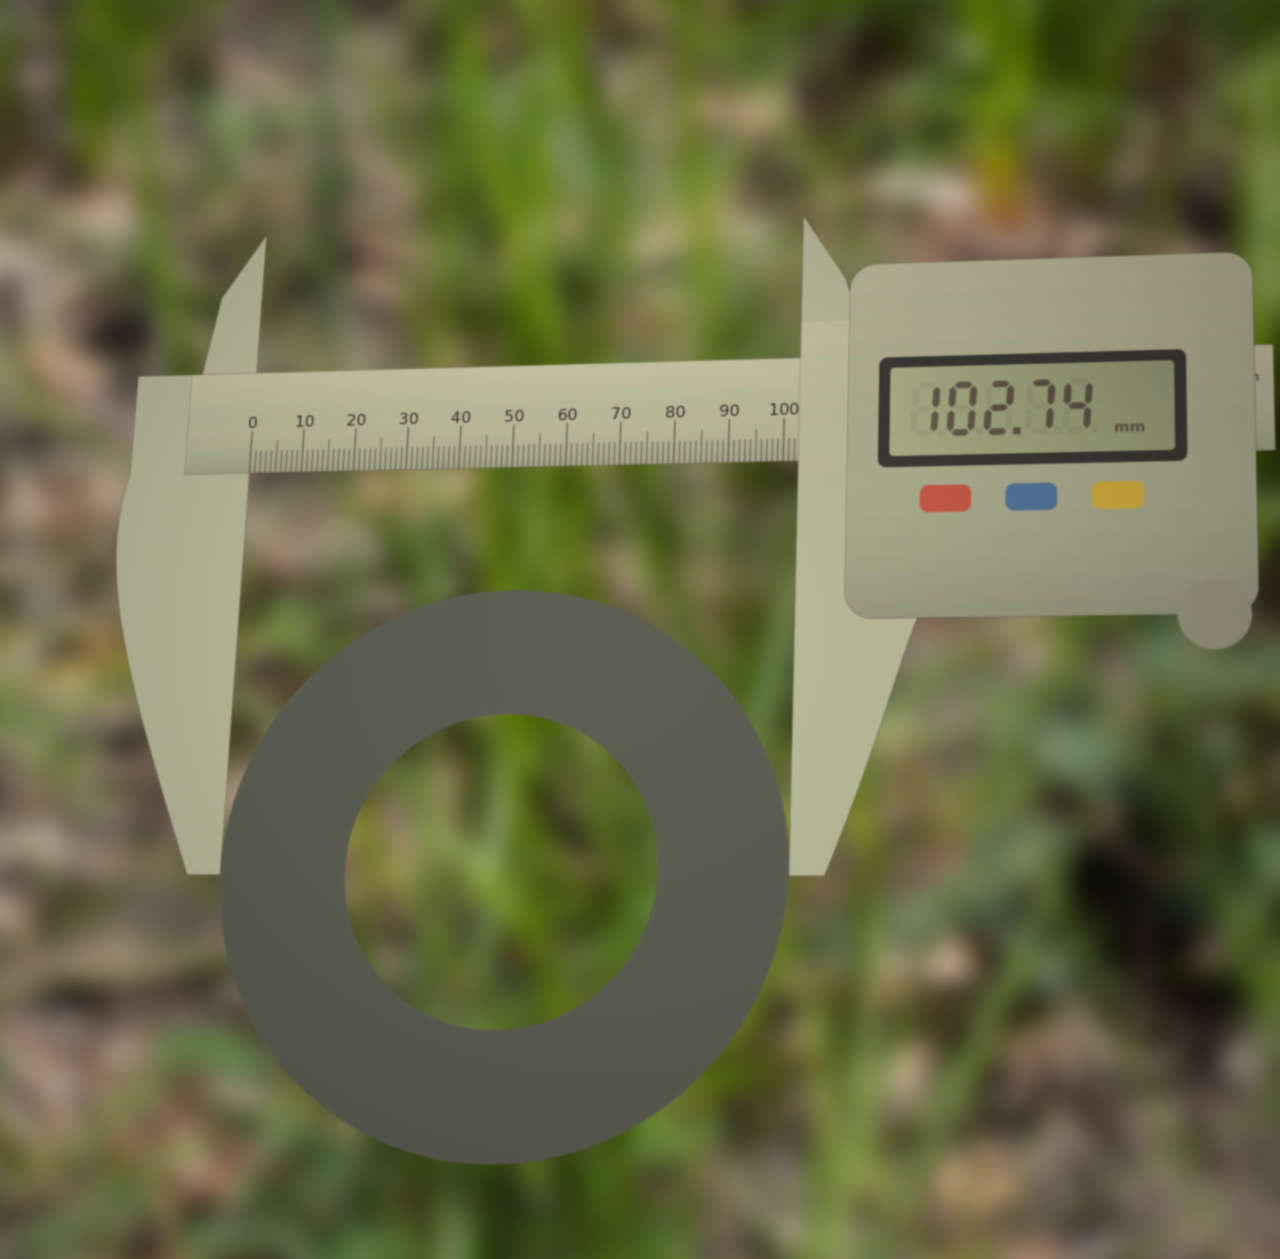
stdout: value=102.74 unit=mm
